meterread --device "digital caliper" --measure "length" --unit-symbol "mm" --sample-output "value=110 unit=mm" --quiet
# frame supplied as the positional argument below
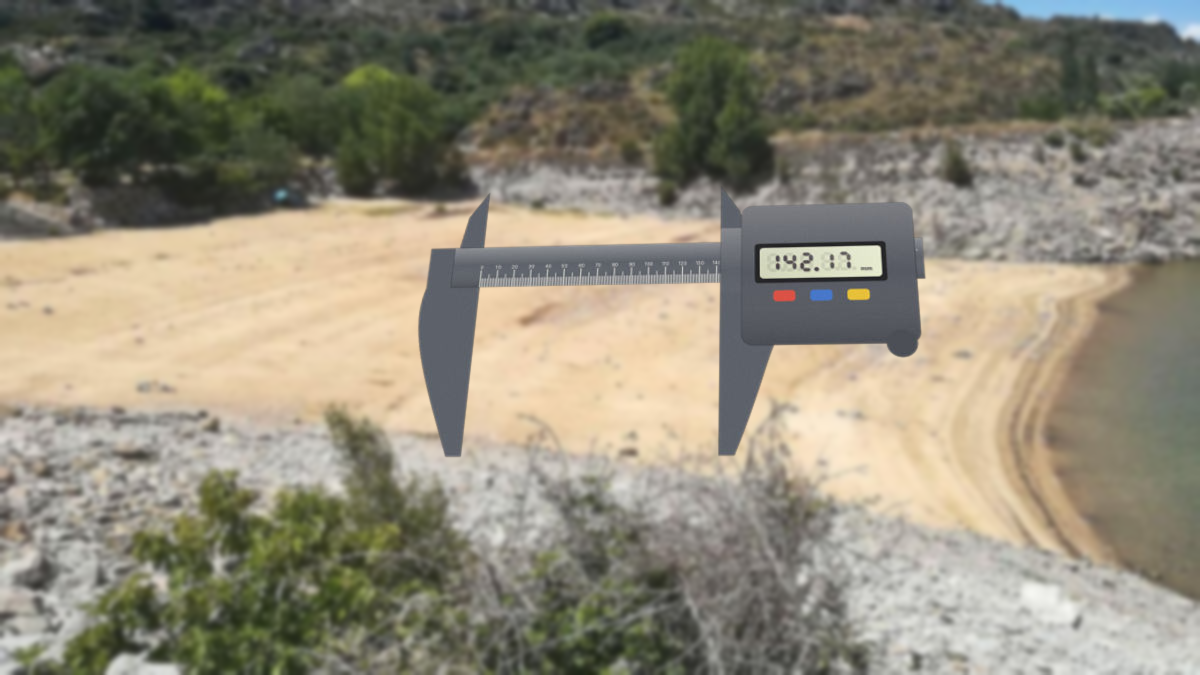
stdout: value=142.17 unit=mm
